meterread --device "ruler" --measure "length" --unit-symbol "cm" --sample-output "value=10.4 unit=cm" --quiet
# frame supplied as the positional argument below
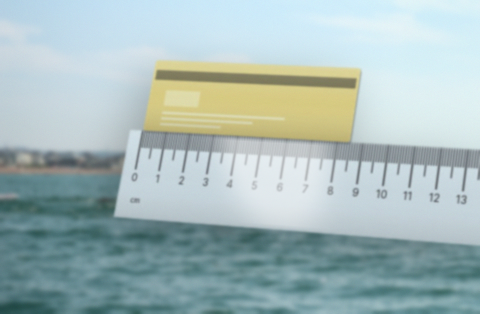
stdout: value=8.5 unit=cm
